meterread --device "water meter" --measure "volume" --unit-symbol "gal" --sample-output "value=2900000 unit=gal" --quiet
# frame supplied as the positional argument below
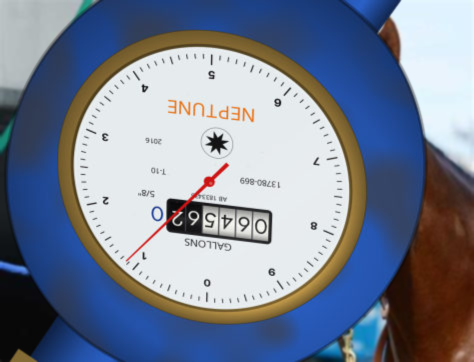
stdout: value=645621.1 unit=gal
